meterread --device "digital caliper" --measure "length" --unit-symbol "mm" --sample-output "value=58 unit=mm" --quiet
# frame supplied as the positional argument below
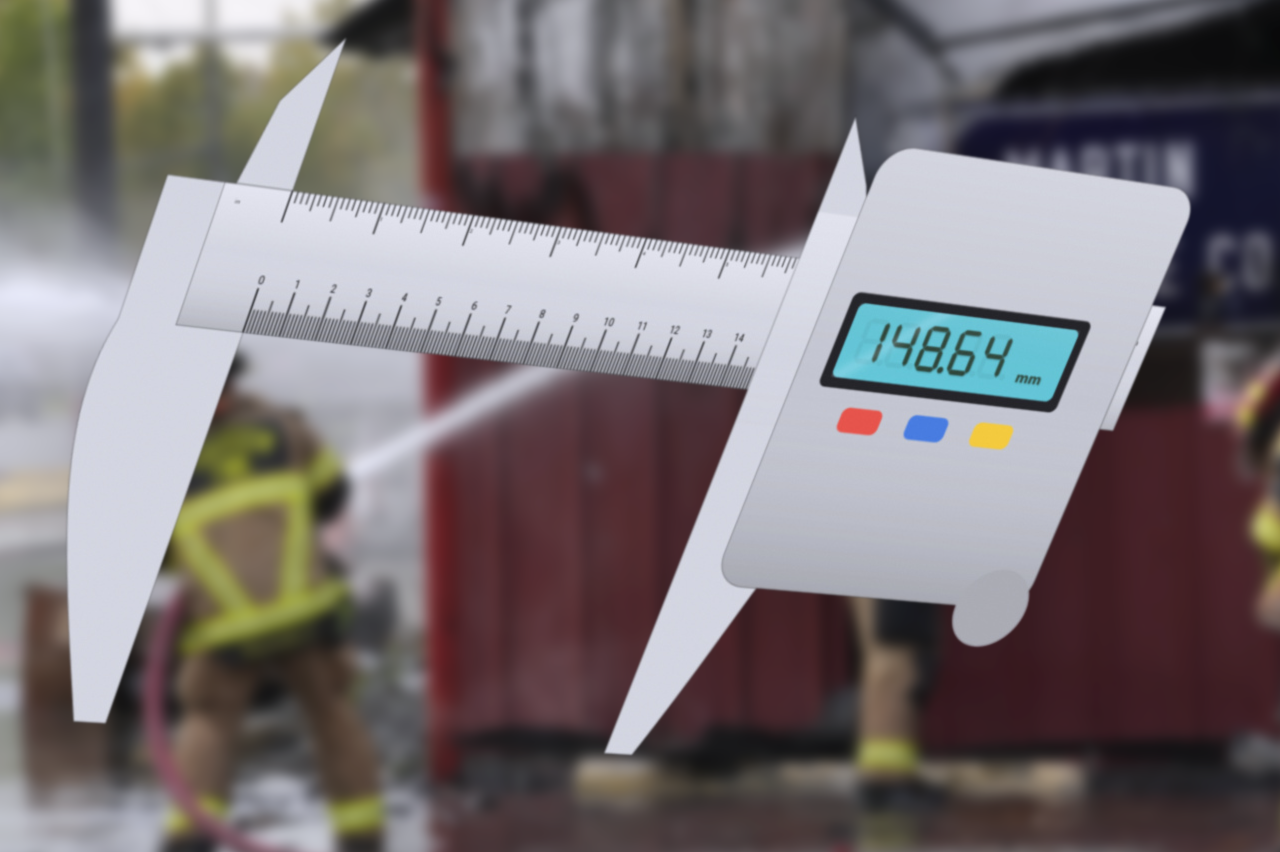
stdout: value=148.64 unit=mm
